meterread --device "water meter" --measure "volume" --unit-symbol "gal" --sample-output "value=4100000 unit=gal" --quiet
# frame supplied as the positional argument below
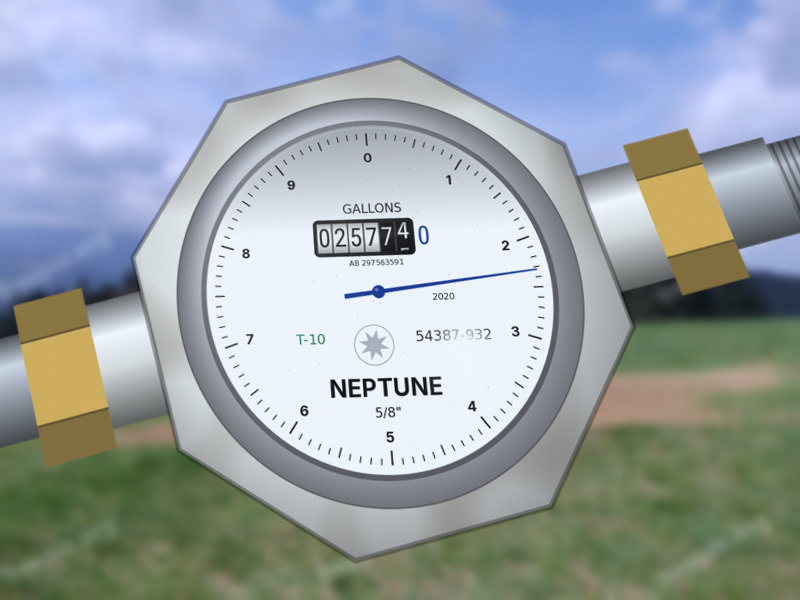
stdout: value=257742.3 unit=gal
